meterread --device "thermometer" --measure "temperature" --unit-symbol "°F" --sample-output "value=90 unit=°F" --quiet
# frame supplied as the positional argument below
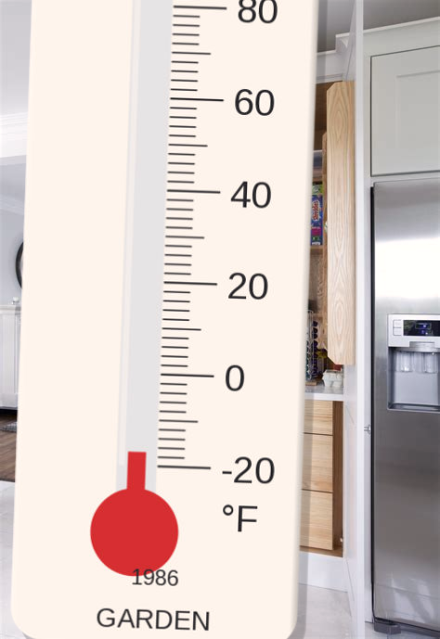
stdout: value=-17 unit=°F
